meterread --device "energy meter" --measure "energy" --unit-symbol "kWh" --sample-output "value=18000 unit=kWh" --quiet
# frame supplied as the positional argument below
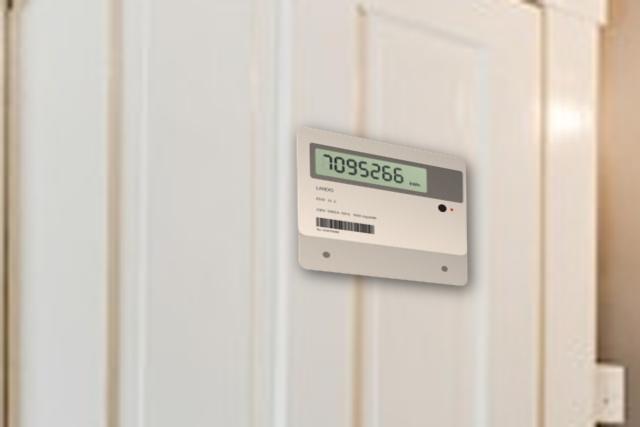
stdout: value=7095266 unit=kWh
